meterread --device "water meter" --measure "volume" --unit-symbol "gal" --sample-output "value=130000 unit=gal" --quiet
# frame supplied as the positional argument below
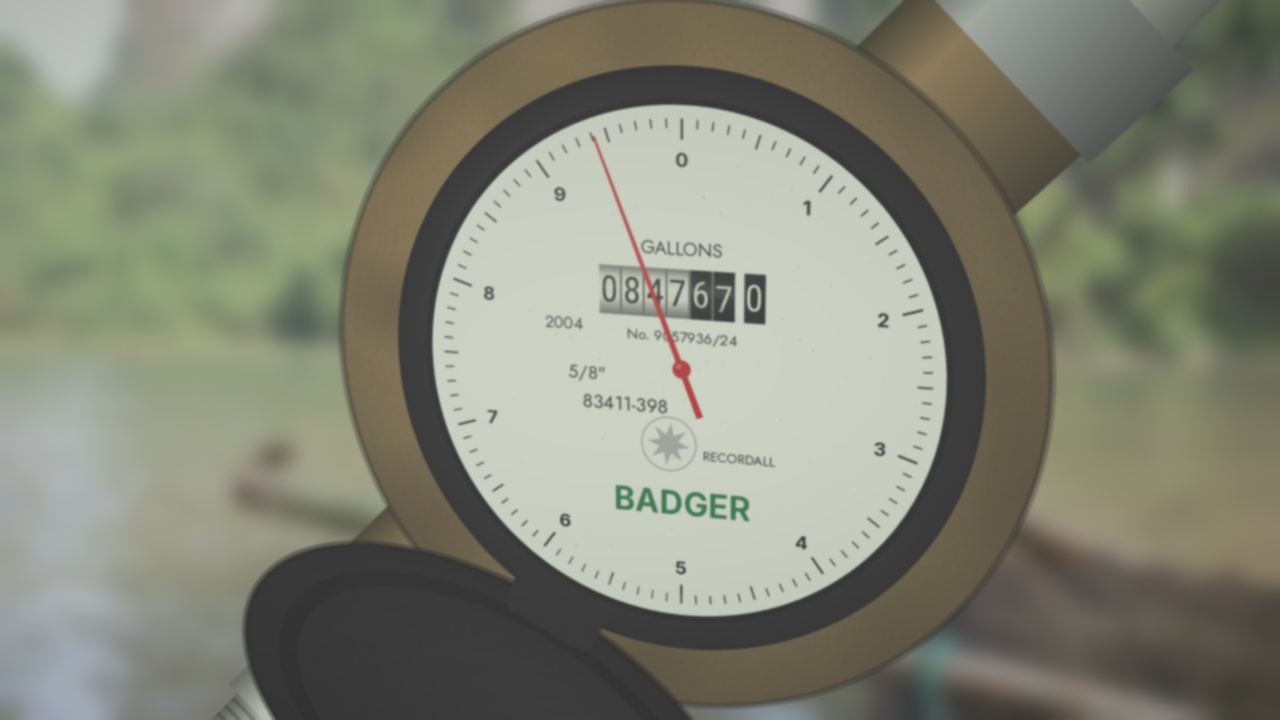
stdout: value=847669.4 unit=gal
